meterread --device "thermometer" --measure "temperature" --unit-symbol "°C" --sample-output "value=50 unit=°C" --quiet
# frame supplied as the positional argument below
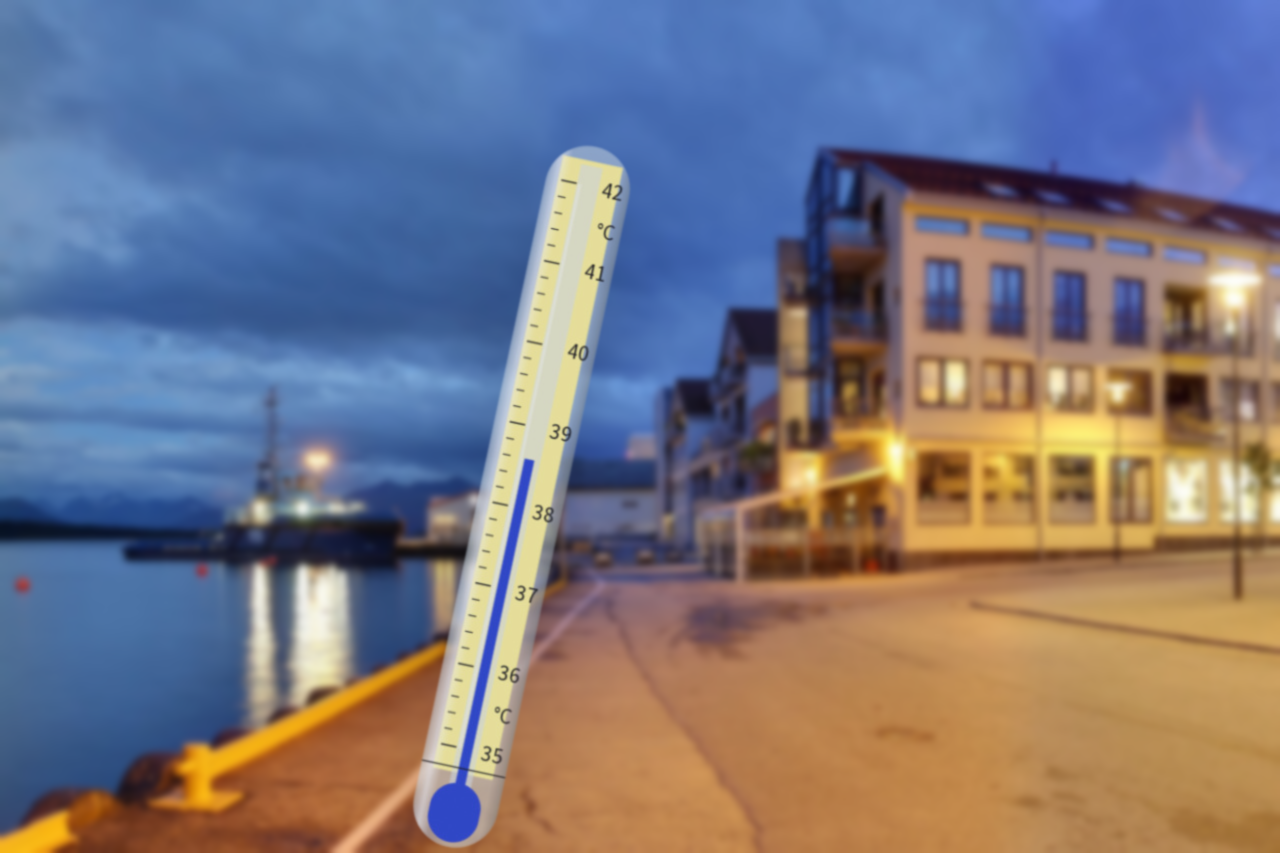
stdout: value=38.6 unit=°C
